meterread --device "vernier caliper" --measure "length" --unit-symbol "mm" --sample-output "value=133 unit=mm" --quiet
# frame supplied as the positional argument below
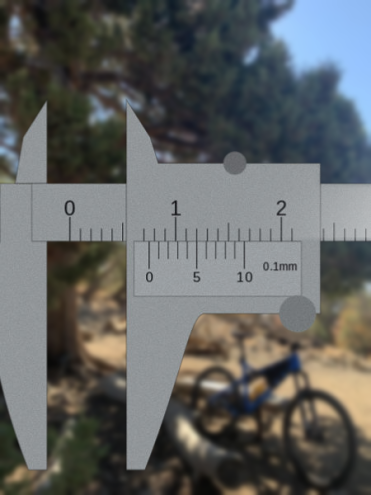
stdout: value=7.5 unit=mm
